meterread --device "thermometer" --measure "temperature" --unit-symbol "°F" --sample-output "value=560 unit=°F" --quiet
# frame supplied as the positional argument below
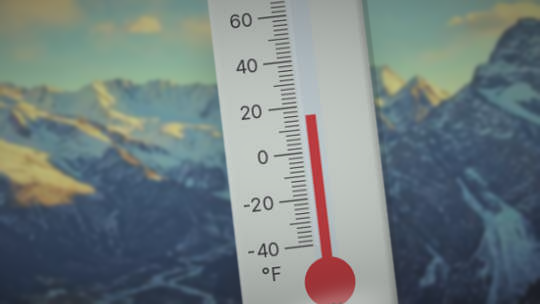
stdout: value=16 unit=°F
